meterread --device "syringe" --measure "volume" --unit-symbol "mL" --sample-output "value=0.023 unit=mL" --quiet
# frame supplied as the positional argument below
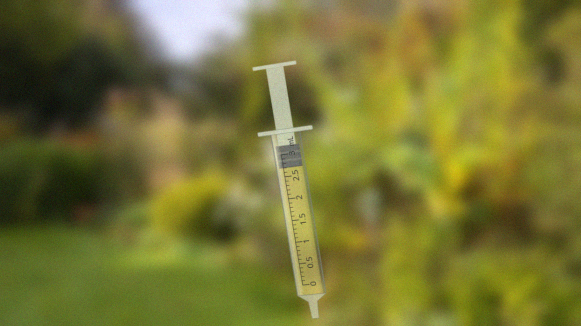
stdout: value=2.7 unit=mL
